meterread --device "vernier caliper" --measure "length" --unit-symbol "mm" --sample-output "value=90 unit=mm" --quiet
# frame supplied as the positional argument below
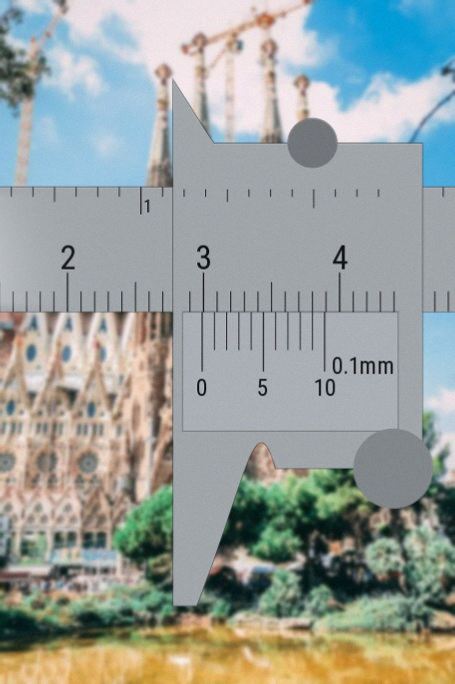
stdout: value=29.9 unit=mm
